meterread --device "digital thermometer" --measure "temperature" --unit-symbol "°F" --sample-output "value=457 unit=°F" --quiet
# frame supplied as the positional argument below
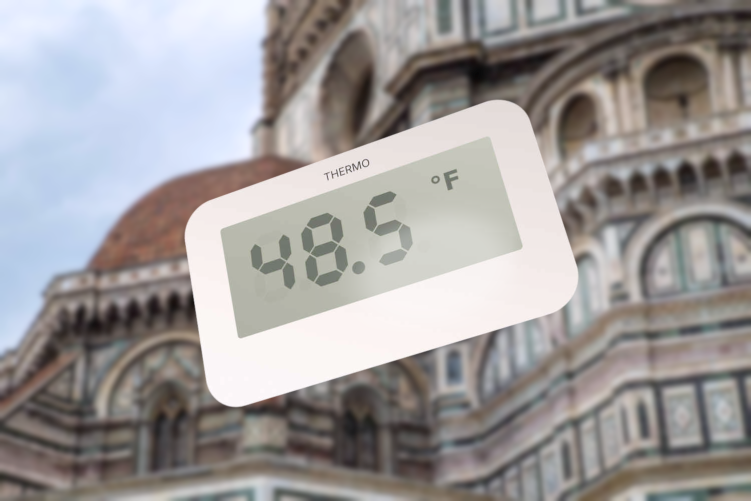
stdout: value=48.5 unit=°F
